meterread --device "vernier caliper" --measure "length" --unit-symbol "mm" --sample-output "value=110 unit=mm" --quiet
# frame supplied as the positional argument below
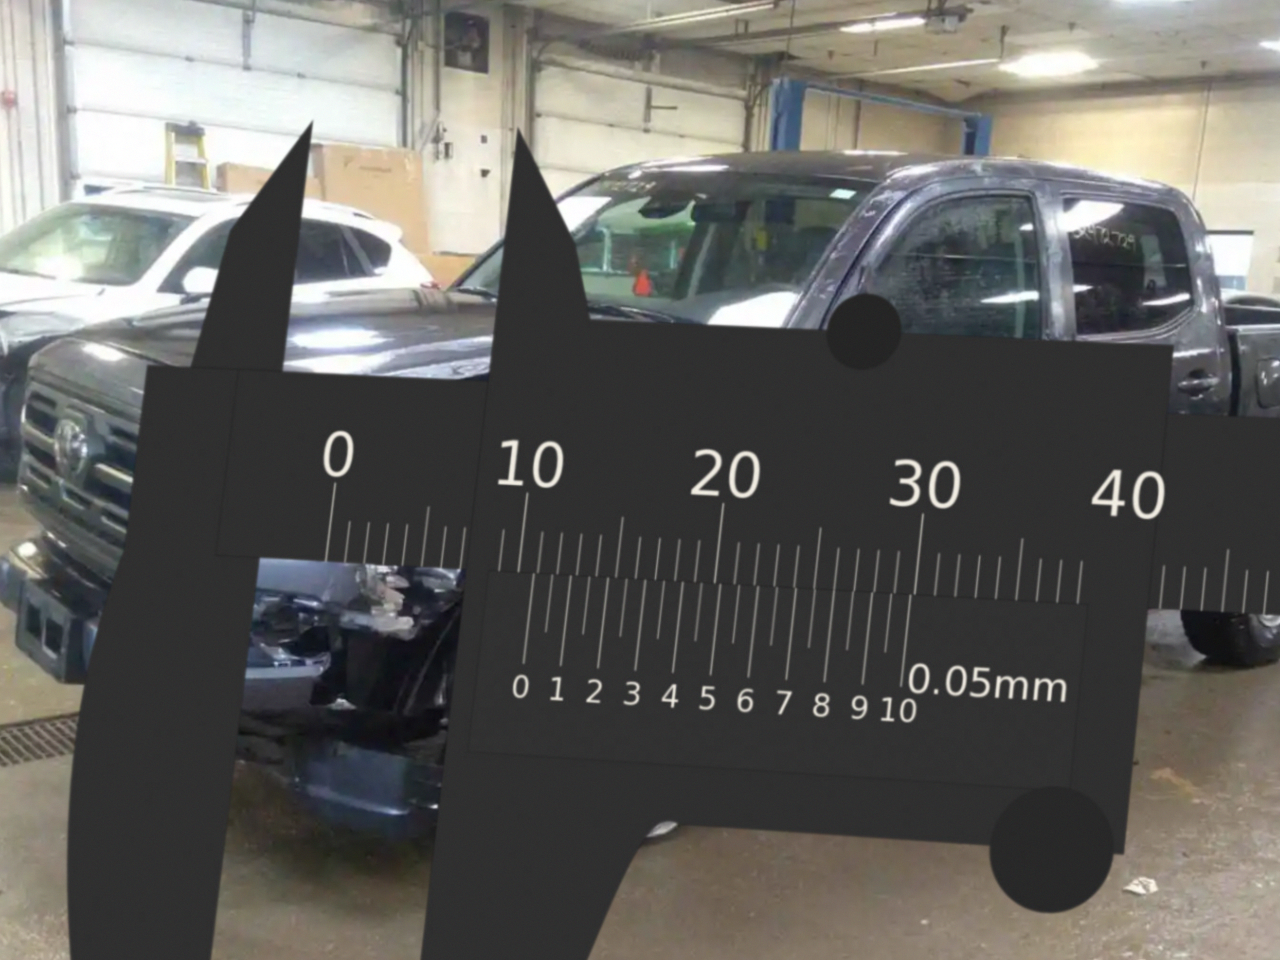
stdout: value=10.8 unit=mm
